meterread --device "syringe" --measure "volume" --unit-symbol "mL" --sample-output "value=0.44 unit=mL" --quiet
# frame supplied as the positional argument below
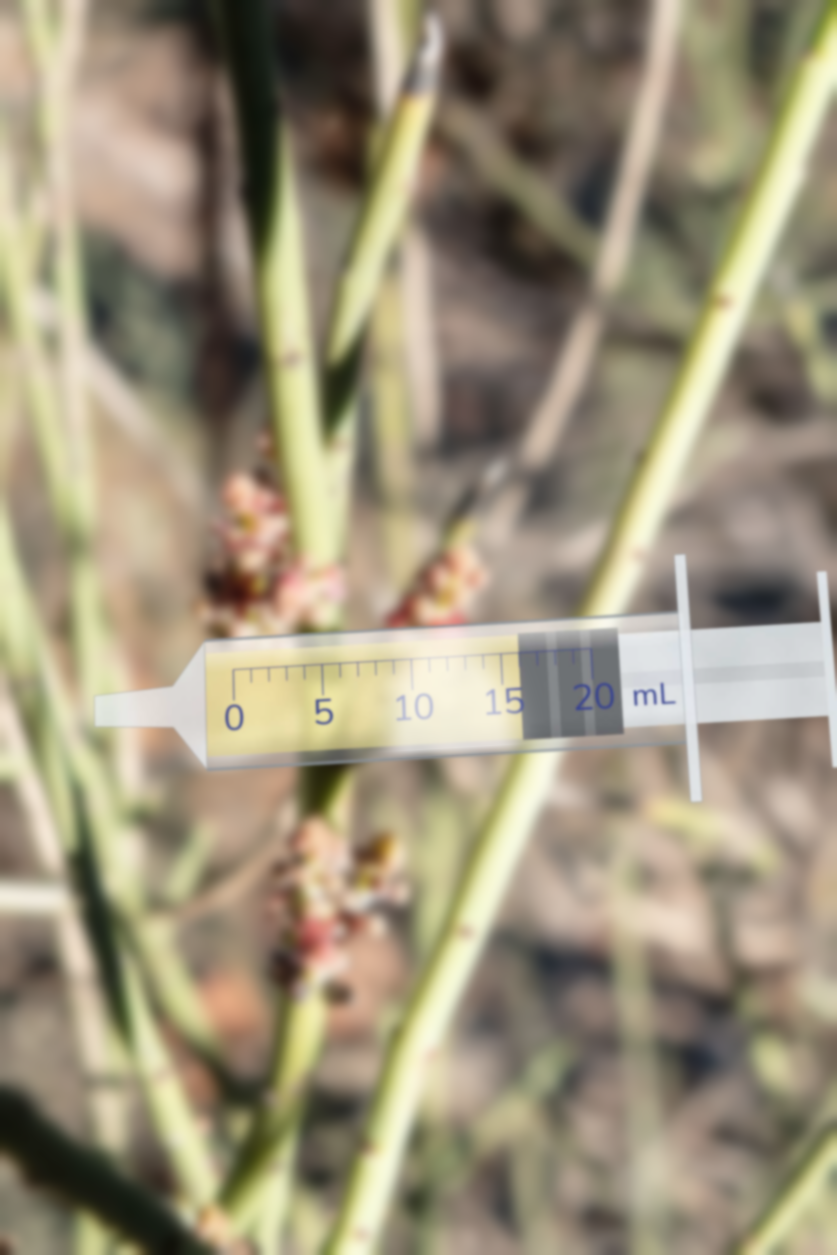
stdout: value=16 unit=mL
